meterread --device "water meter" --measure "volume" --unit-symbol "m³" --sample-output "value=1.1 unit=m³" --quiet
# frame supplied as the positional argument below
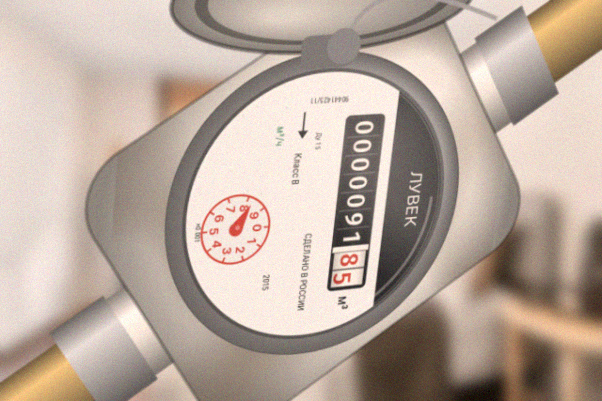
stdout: value=91.848 unit=m³
